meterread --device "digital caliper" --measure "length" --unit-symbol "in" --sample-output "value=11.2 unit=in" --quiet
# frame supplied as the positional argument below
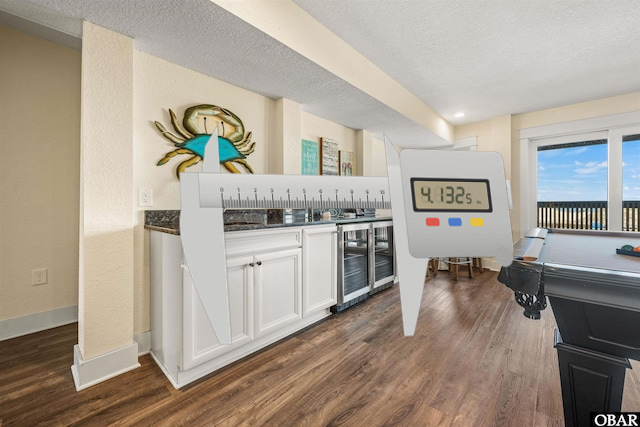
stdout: value=4.1325 unit=in
